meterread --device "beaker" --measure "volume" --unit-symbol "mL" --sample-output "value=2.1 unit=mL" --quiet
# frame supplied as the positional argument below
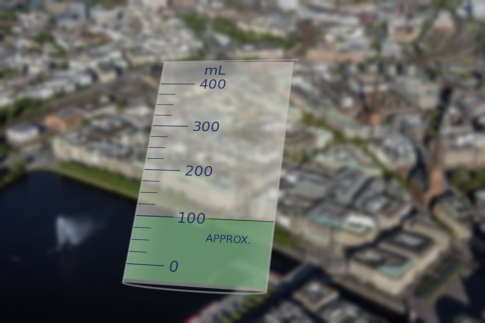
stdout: value=100 unit=mL
